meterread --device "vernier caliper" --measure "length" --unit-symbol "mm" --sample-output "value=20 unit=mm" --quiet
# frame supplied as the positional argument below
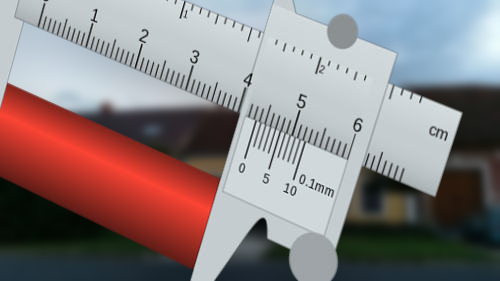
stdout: value=43.4 unit=mm
